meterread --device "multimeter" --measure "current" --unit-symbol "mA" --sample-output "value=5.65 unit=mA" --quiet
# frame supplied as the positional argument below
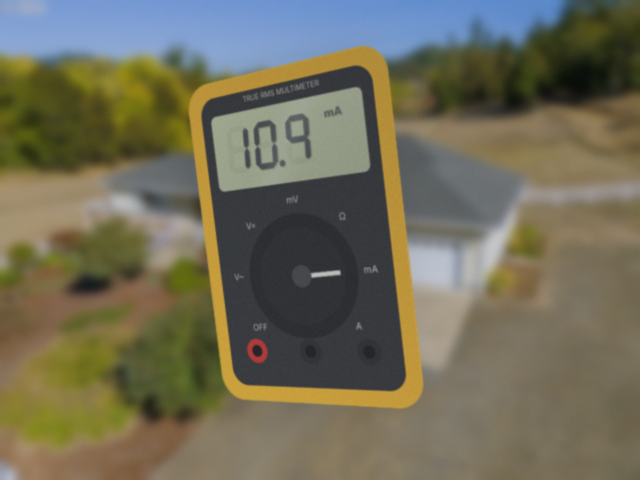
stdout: value=10.9 unit=mA
